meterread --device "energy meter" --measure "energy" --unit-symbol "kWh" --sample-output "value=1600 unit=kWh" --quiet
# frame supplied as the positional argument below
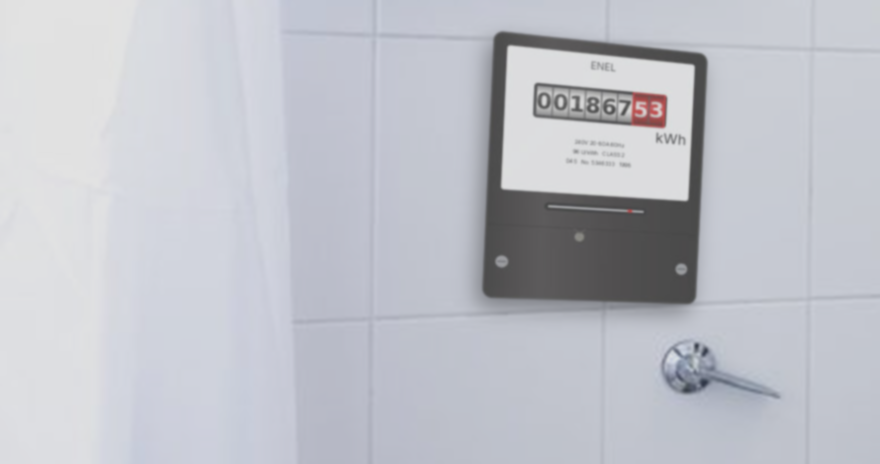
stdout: value=1867.53 unit=kWh
